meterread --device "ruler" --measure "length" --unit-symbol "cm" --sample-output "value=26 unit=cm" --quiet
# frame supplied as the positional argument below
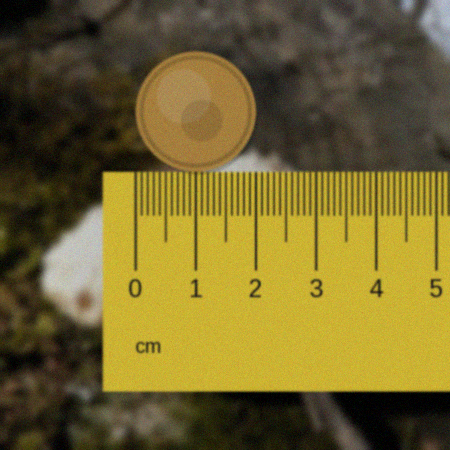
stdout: value=2 unit=cm
